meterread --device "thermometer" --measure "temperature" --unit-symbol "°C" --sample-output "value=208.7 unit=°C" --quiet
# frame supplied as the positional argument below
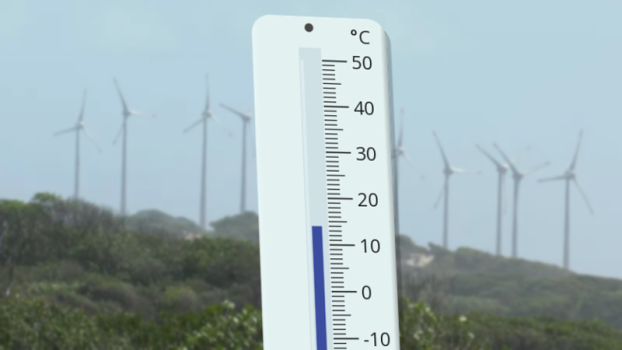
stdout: value=14 unit=°C
